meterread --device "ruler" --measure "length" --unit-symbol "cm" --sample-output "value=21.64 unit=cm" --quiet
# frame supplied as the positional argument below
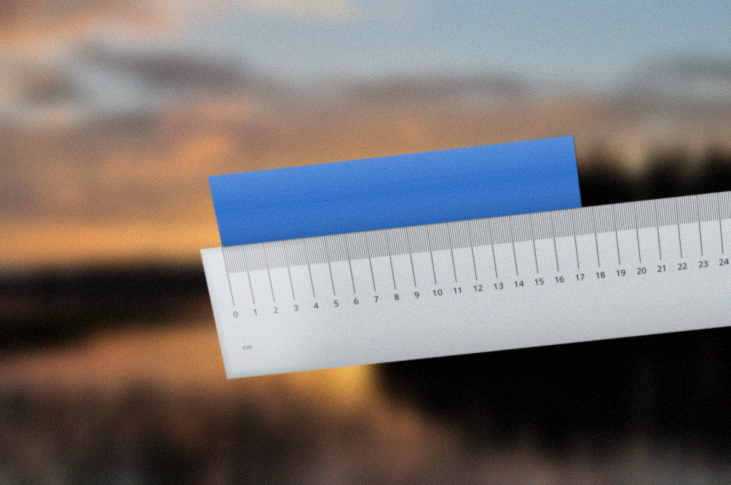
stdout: value=17.5 unit=cm
